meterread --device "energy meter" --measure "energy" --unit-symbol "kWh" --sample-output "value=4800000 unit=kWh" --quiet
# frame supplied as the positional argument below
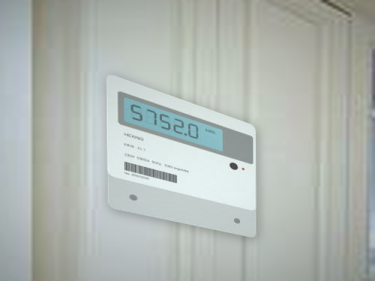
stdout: value=5752.0 unit=kWh
